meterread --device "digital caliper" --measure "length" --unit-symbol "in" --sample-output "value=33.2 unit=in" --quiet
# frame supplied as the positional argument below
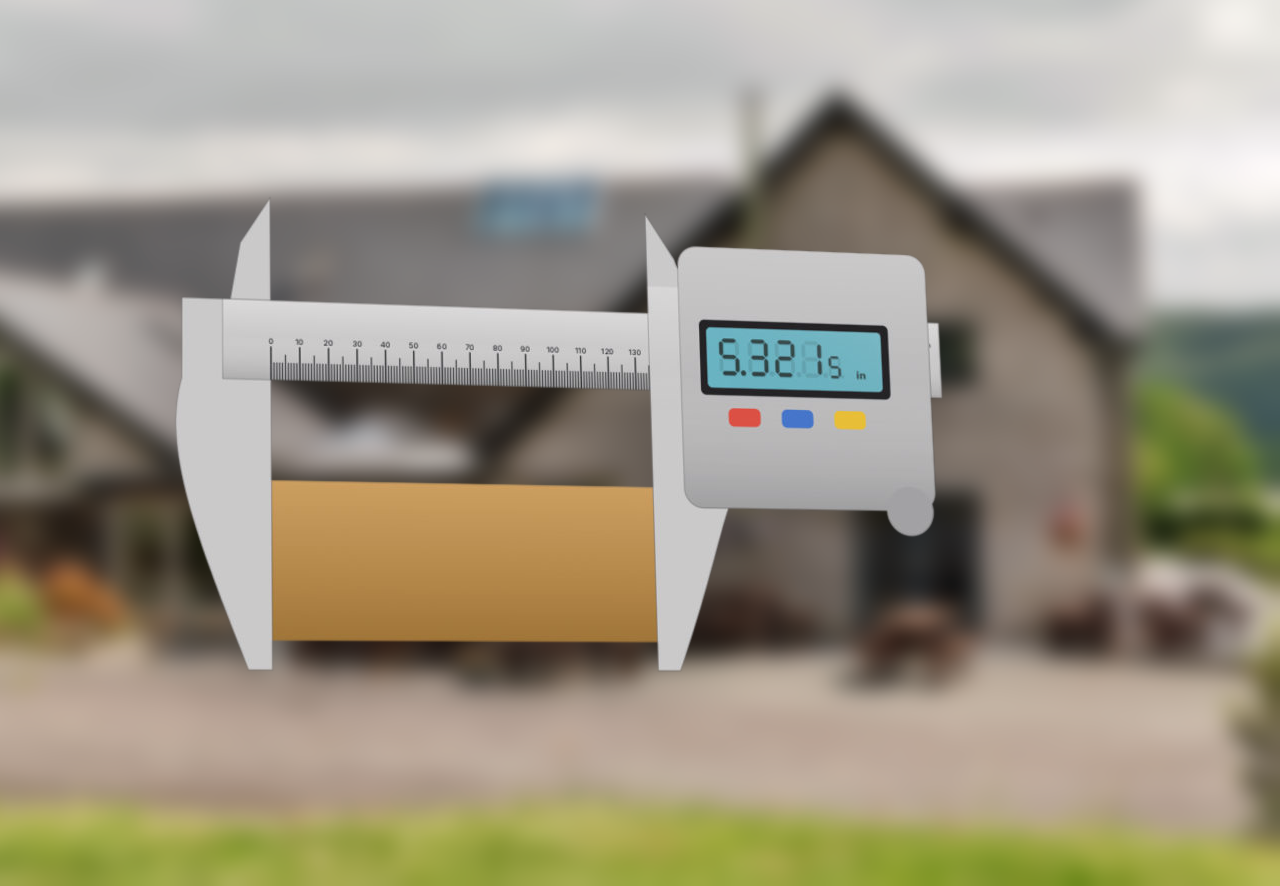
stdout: value=5.3215 unit=in
